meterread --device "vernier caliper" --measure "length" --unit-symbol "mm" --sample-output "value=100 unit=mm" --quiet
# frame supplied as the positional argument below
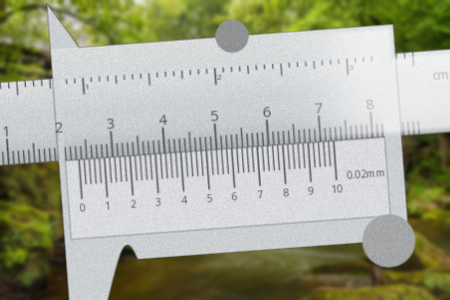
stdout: value=23.5 unit=mm
